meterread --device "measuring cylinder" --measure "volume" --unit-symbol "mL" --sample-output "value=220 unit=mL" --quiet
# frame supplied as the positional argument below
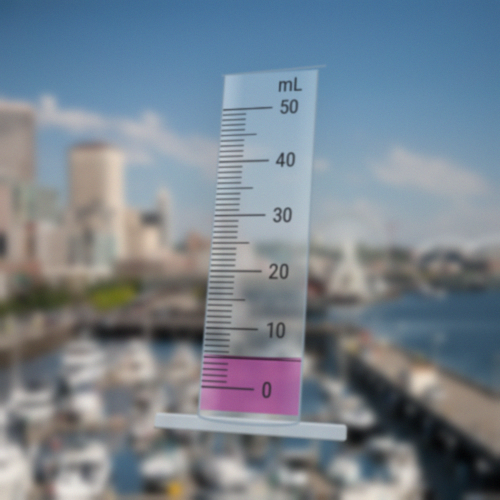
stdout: value=5 unit=mL
